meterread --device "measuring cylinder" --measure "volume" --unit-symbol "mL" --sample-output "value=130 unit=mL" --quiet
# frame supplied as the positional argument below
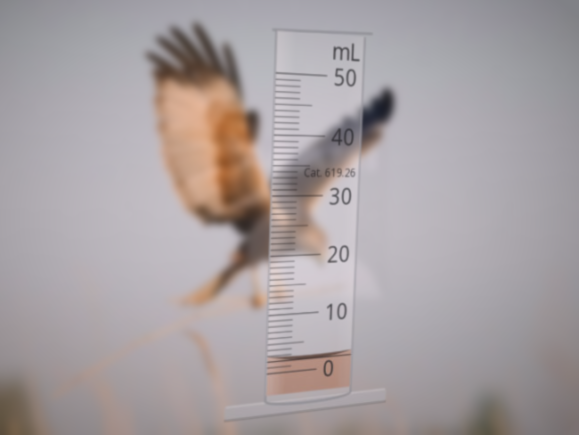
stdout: value=2 unit=mL
